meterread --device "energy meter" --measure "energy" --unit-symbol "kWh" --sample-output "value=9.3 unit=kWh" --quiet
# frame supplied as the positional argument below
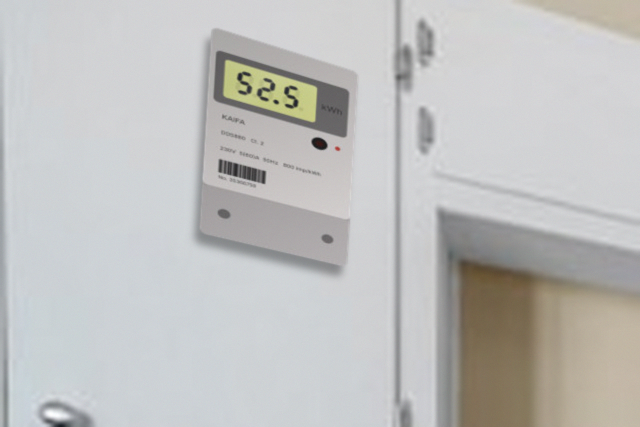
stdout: value=52.5 unit=kWh
